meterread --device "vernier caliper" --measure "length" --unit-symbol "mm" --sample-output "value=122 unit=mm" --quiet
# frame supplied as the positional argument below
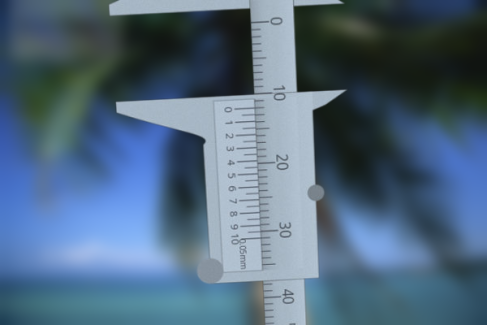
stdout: value=12.0 unit=mm
